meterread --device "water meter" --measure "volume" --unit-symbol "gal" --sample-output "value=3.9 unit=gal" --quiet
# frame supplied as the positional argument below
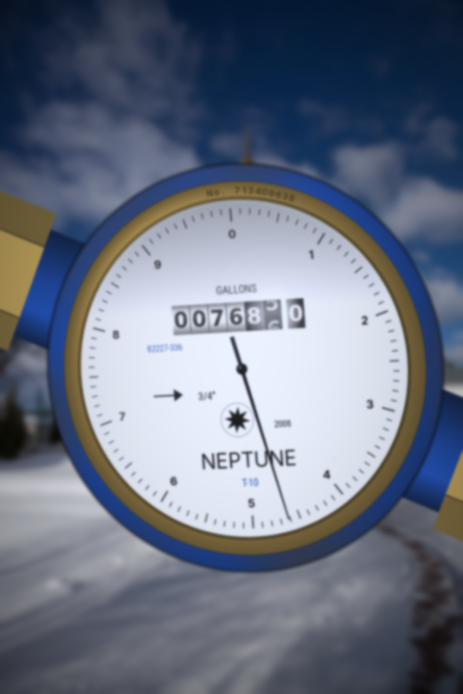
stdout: value=76854.6 unit=gal
